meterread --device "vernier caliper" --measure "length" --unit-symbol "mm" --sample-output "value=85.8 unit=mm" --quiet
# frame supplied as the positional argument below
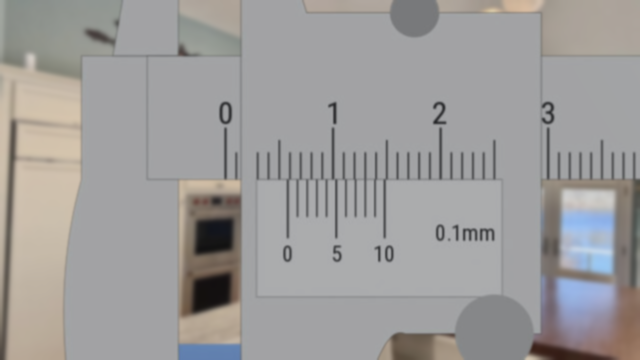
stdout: value=5.8 unit=mm
